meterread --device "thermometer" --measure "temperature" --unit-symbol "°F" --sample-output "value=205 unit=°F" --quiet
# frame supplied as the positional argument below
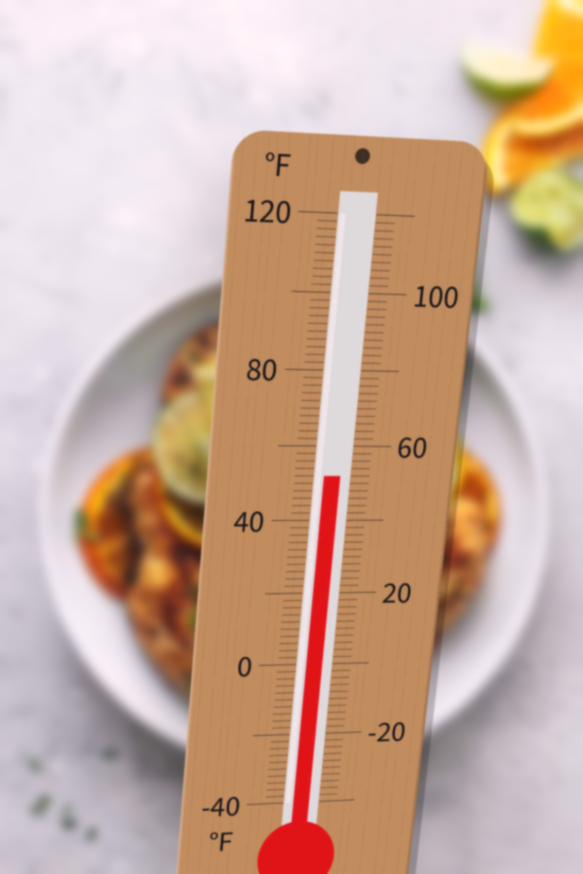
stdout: value=52 unit=°F
